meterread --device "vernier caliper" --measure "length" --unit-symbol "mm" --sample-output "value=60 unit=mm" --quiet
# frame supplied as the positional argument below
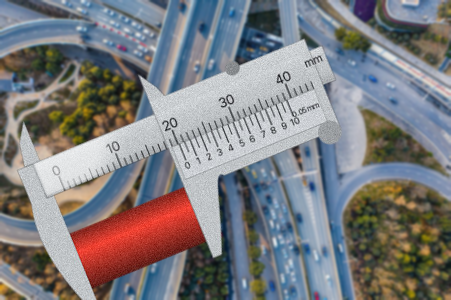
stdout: value=20.2 unit=mm
